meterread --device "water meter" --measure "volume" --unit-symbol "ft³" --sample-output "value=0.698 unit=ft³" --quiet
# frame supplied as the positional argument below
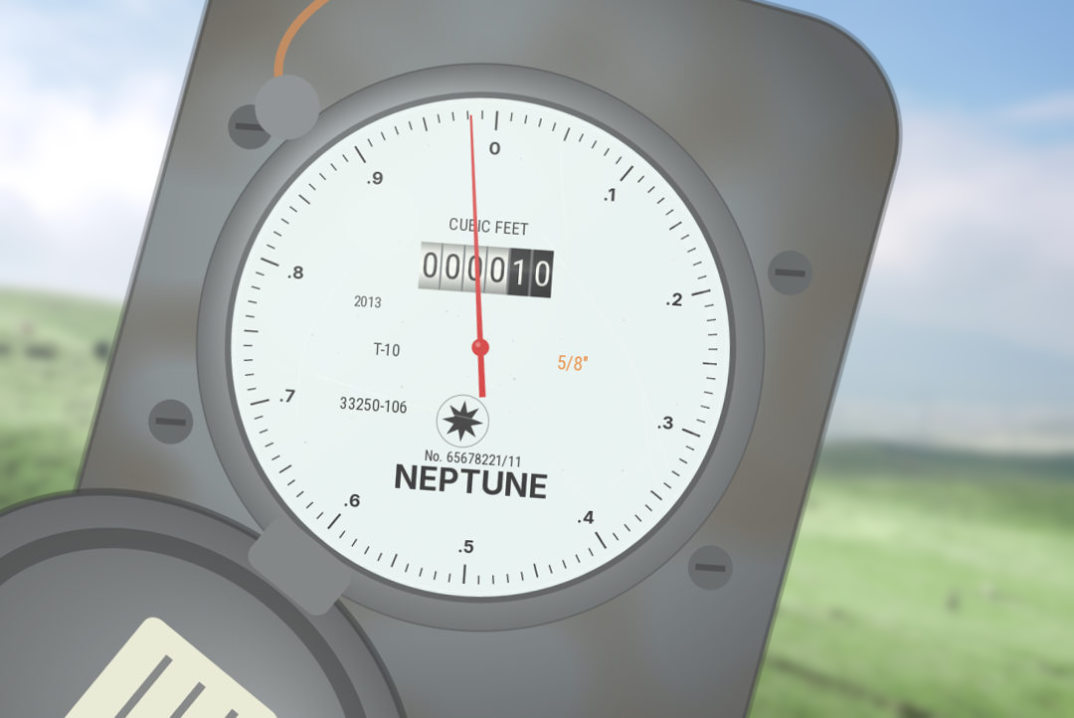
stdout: value=9.98 unit=ft³
